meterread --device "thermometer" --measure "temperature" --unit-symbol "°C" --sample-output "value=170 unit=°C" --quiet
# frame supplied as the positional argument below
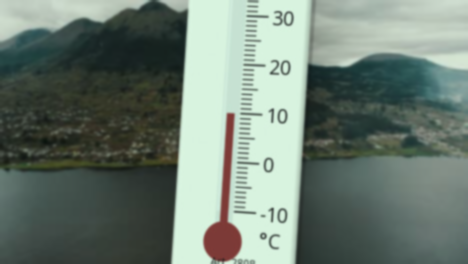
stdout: value=10 unit=°C
